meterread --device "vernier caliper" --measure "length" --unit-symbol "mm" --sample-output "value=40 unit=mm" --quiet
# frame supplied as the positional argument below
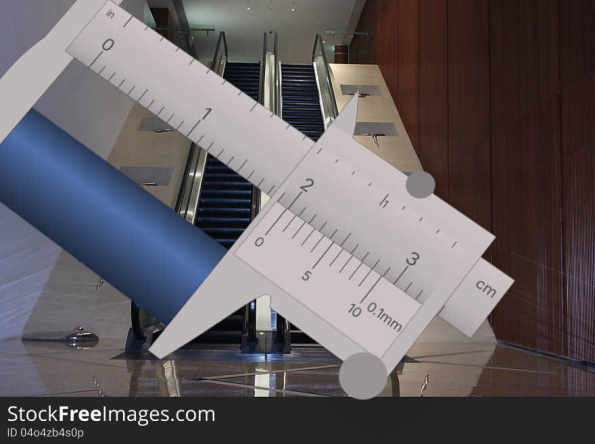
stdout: value=19.9 unit=mm
